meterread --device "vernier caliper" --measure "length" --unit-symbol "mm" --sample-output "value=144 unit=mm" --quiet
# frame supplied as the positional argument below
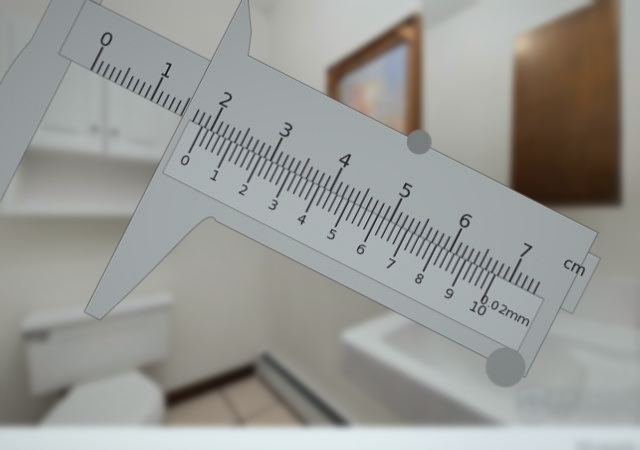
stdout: value=18.6 unit=mm
